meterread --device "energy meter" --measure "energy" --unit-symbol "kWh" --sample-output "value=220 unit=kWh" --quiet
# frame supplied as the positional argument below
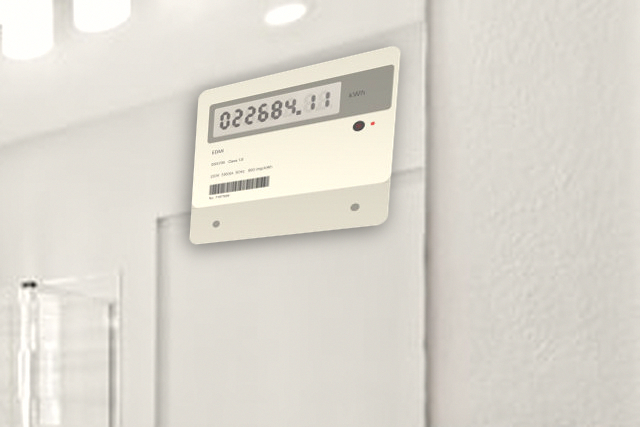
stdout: value=22684.11 unit=kWh
